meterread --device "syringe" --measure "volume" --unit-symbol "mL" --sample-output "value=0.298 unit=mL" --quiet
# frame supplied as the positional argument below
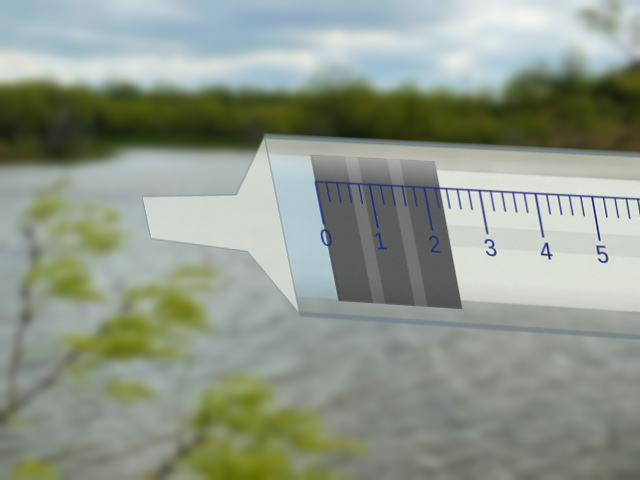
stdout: value=0 unit=mL
